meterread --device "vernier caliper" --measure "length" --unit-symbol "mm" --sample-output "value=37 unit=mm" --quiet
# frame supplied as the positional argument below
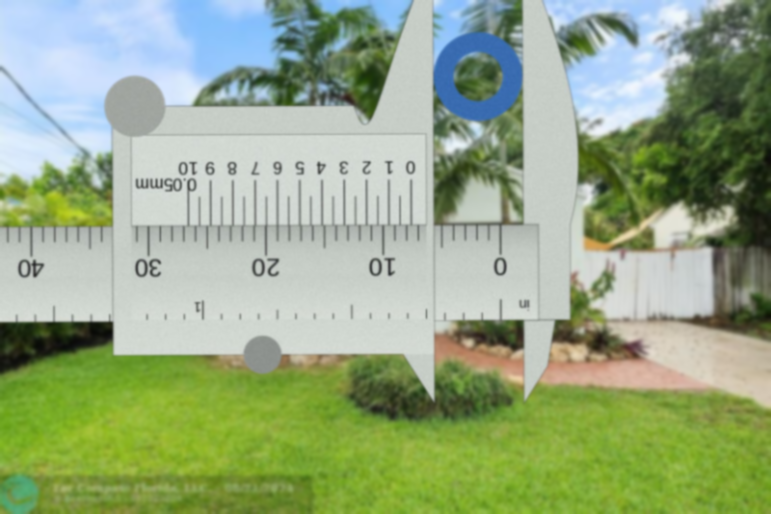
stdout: value=7.6 unit=mm
